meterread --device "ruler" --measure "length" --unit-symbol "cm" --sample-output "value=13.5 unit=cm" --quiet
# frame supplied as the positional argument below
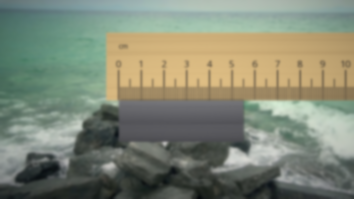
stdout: value=5.5 unit=cm
